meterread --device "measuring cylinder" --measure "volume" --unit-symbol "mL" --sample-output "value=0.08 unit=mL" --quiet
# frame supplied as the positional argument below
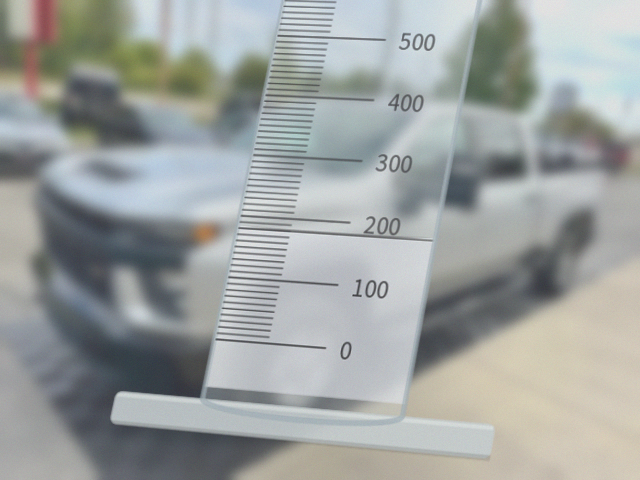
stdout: value=180 unit=mL
